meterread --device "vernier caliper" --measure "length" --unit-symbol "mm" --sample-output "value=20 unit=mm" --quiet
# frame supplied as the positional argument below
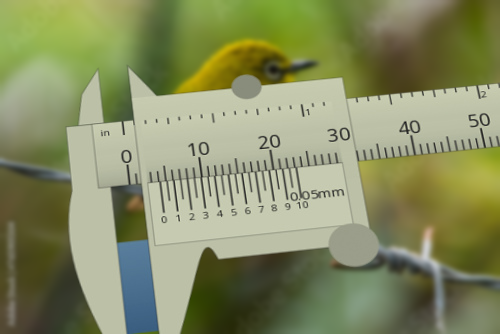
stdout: value=4.2 unit=mm
